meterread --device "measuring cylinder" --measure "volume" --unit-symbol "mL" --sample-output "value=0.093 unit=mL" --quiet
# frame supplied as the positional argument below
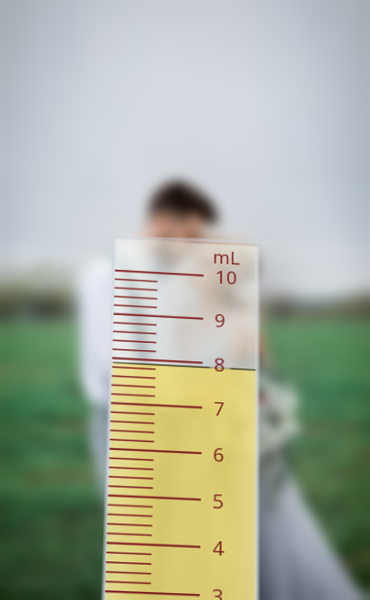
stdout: value=7.9 unit=mL
